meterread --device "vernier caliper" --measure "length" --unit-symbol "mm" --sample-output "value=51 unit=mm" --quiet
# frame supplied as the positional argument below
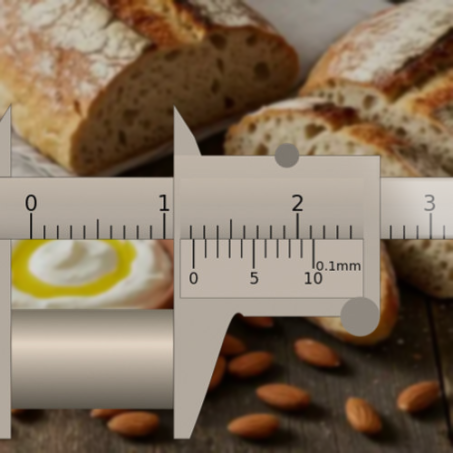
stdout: value=12.2 unit=mm
